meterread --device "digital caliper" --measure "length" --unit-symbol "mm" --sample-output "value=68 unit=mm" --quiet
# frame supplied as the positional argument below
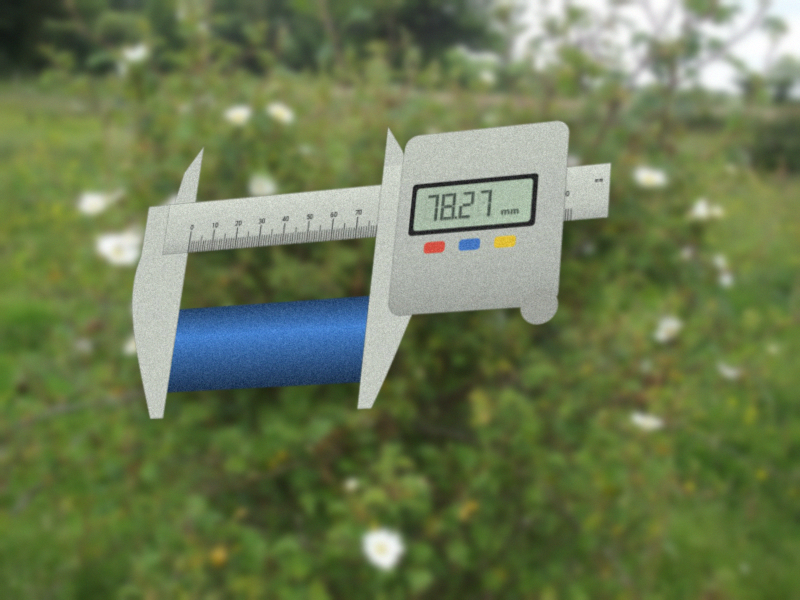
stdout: value=78.27 unit=mm
